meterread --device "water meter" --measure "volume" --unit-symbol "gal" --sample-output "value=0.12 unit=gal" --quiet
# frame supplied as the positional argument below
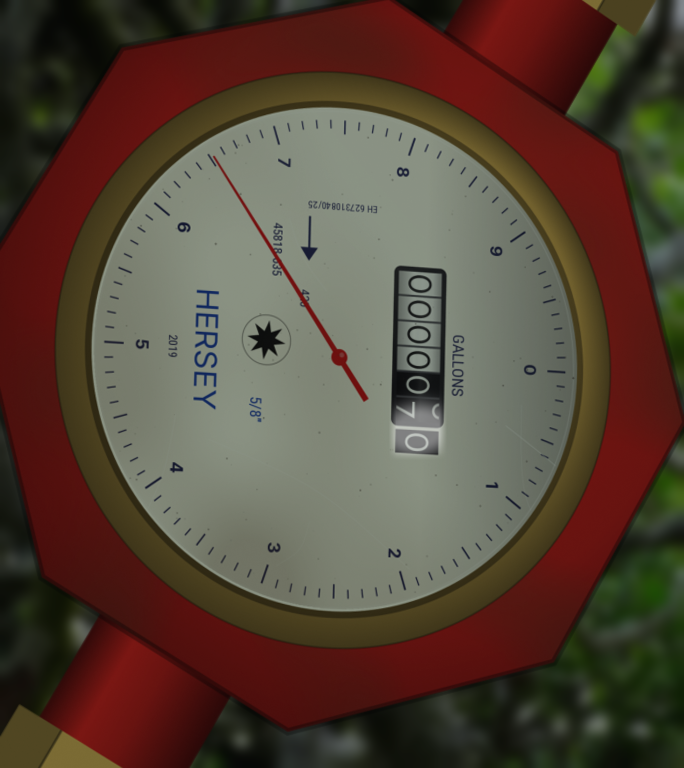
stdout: value=66.5 unit=gal
